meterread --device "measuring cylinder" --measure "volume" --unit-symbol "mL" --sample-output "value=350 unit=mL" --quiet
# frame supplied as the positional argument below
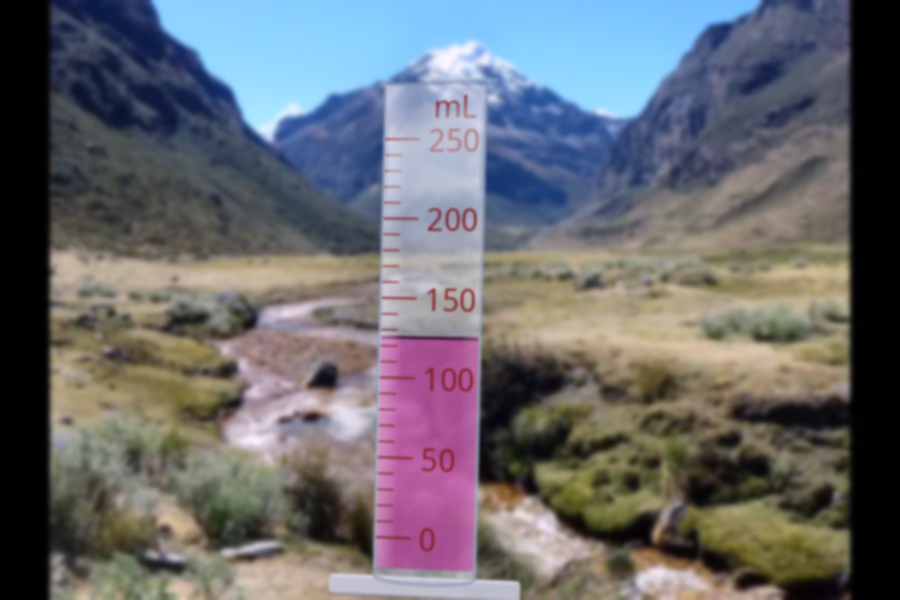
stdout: value=125 unit=mL
